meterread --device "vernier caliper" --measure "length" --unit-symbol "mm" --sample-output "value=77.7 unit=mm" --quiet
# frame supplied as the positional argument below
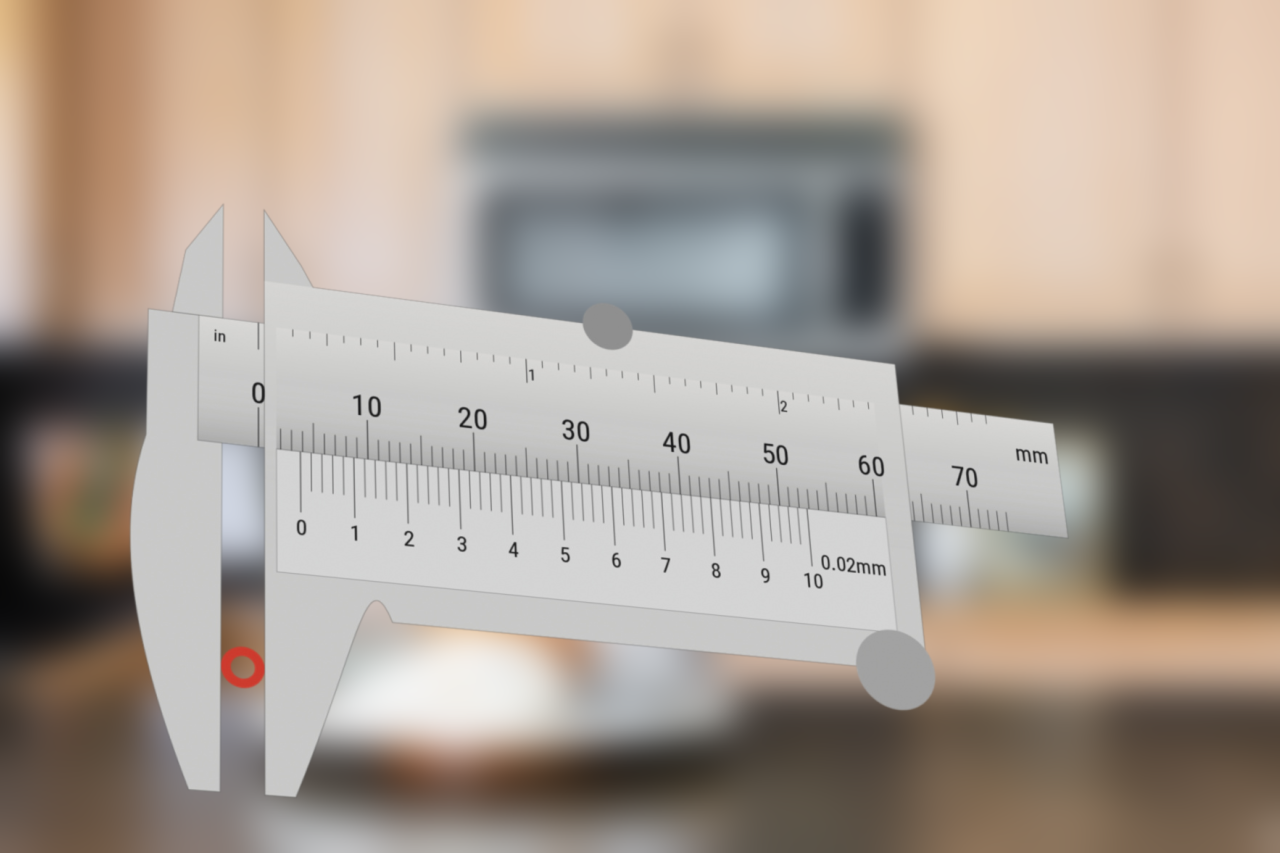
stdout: value=3.8 unit=mm
